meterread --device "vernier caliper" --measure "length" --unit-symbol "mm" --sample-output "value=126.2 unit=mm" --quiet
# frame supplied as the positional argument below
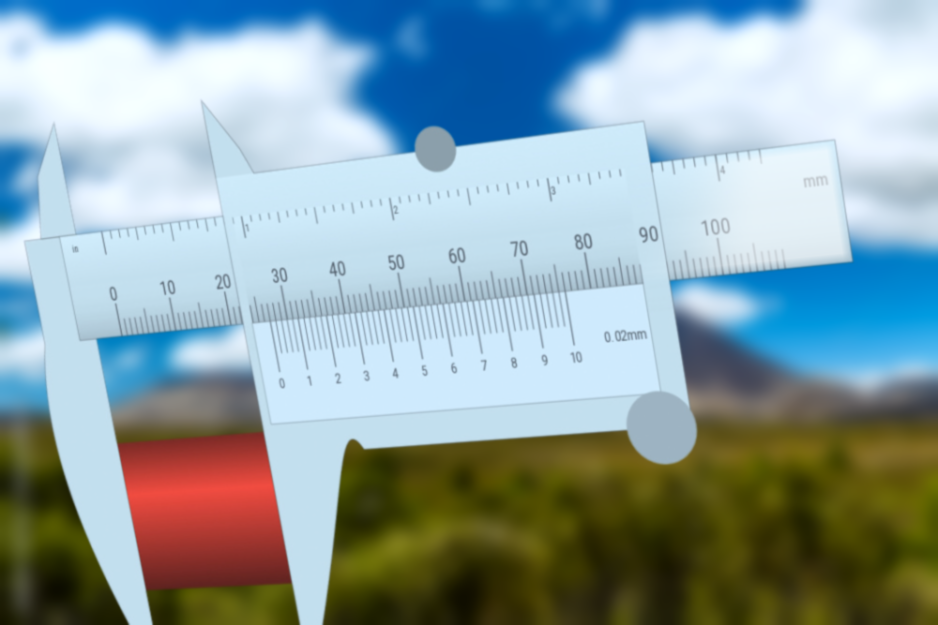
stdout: value=27.0 unit=mm
